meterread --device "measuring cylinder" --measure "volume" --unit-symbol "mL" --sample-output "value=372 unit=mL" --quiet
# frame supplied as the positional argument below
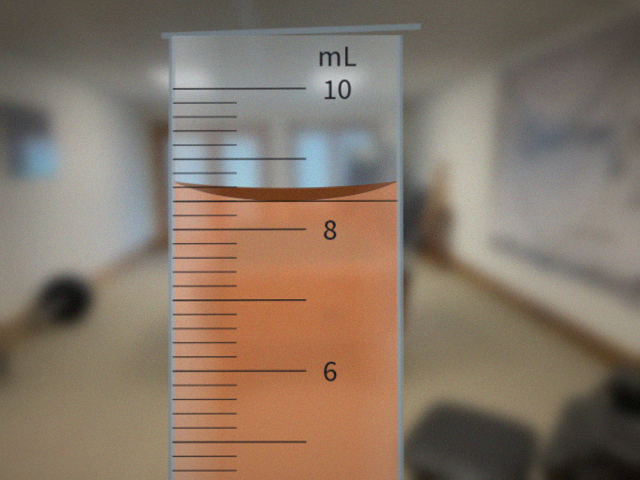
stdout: value=8.4 unit=mL
